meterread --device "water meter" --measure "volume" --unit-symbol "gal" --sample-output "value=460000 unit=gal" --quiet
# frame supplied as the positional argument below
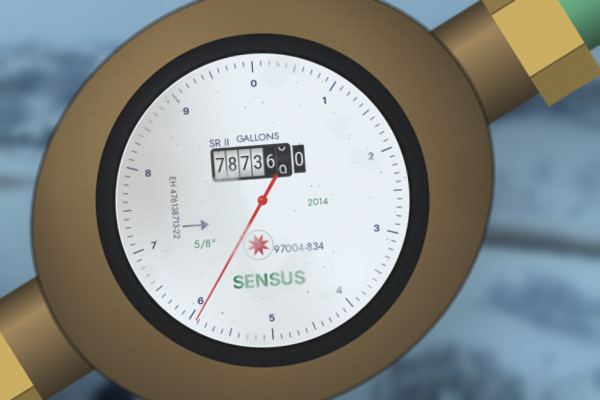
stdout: value=7873685.9 unit=gal
